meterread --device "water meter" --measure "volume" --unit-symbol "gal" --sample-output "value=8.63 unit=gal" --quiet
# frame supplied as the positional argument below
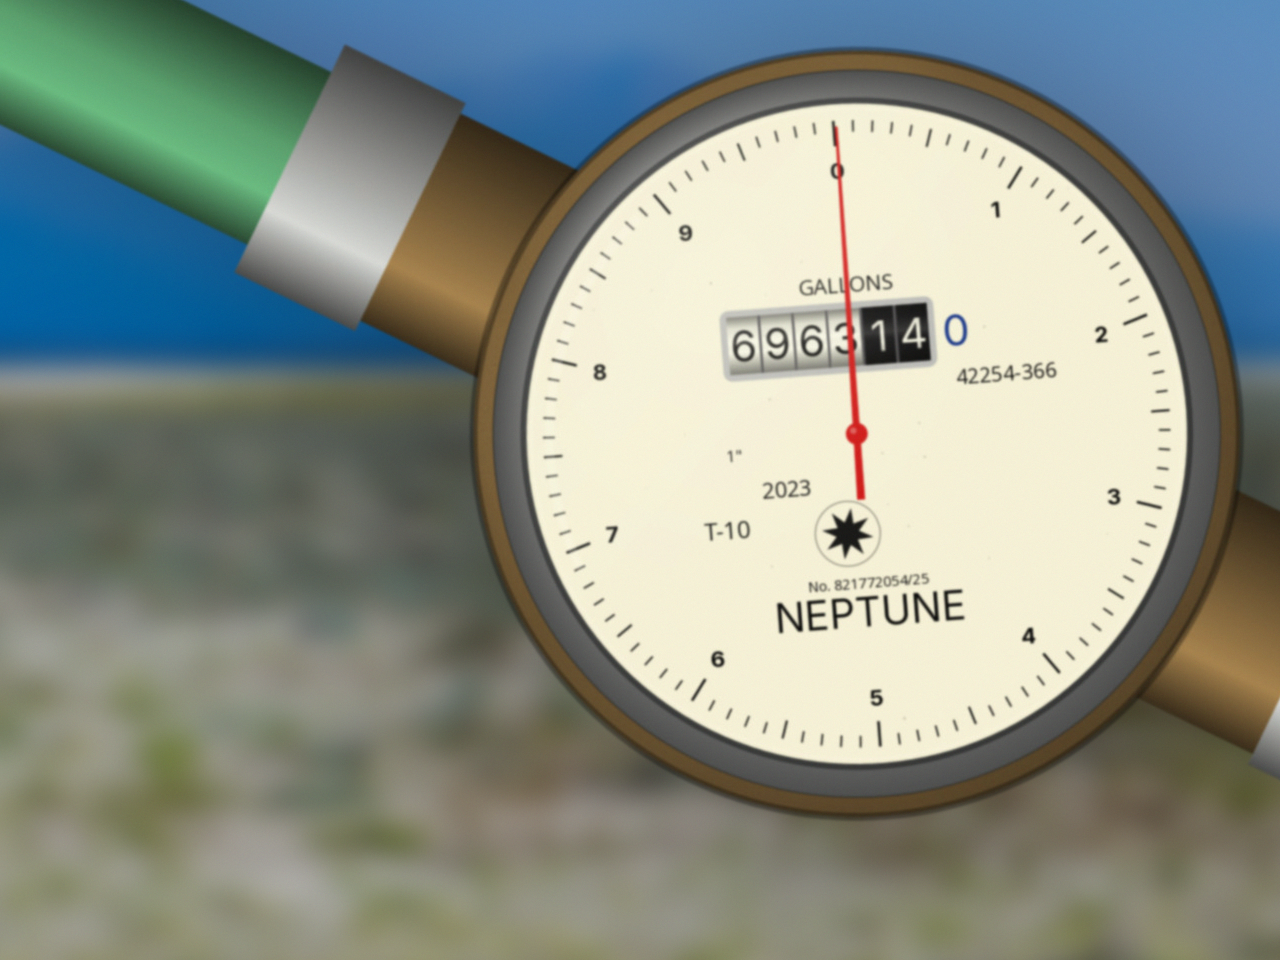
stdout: value=6963140.0 unit=gal
